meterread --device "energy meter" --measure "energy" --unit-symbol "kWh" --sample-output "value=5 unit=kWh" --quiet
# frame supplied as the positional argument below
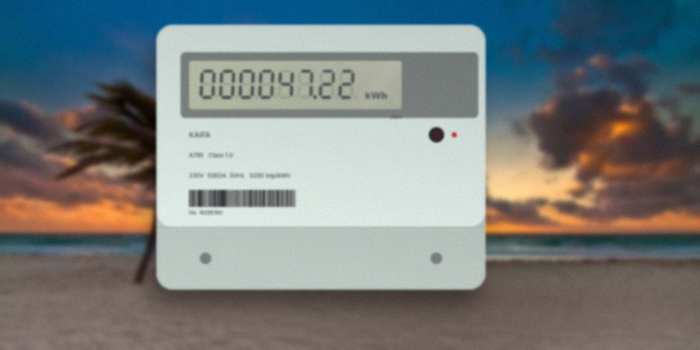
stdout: value=47.22 unit=kWh
